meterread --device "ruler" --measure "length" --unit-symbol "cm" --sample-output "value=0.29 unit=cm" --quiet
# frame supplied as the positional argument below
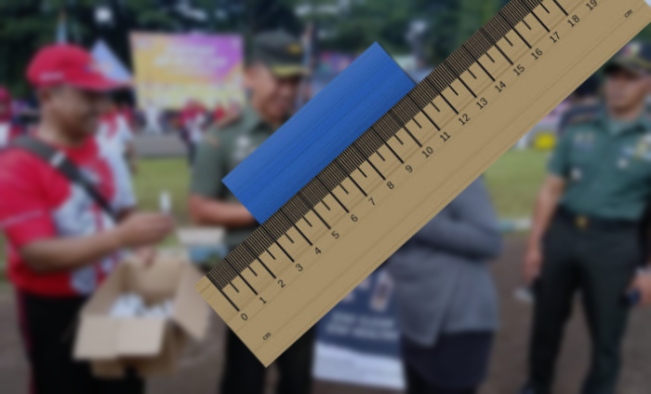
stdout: value=8.5 unit=cm
